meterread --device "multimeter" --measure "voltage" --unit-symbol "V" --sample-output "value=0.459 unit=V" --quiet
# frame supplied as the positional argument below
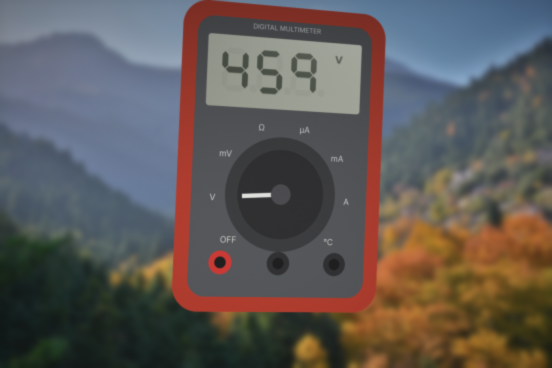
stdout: value=459 unit=V
